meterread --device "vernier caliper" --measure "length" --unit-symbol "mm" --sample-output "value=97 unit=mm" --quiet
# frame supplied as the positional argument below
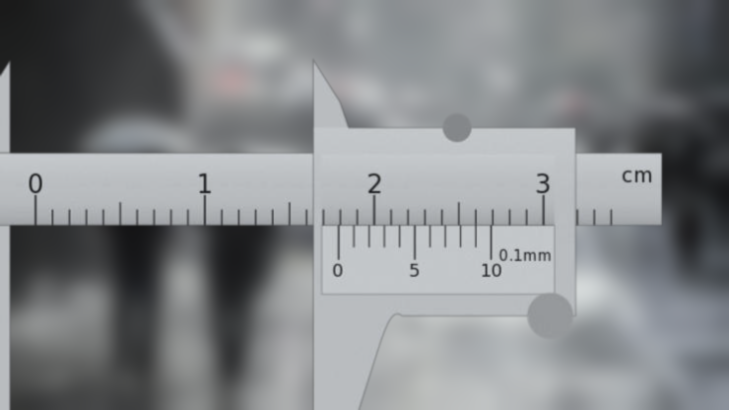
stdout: value=17.9 unit=mm
